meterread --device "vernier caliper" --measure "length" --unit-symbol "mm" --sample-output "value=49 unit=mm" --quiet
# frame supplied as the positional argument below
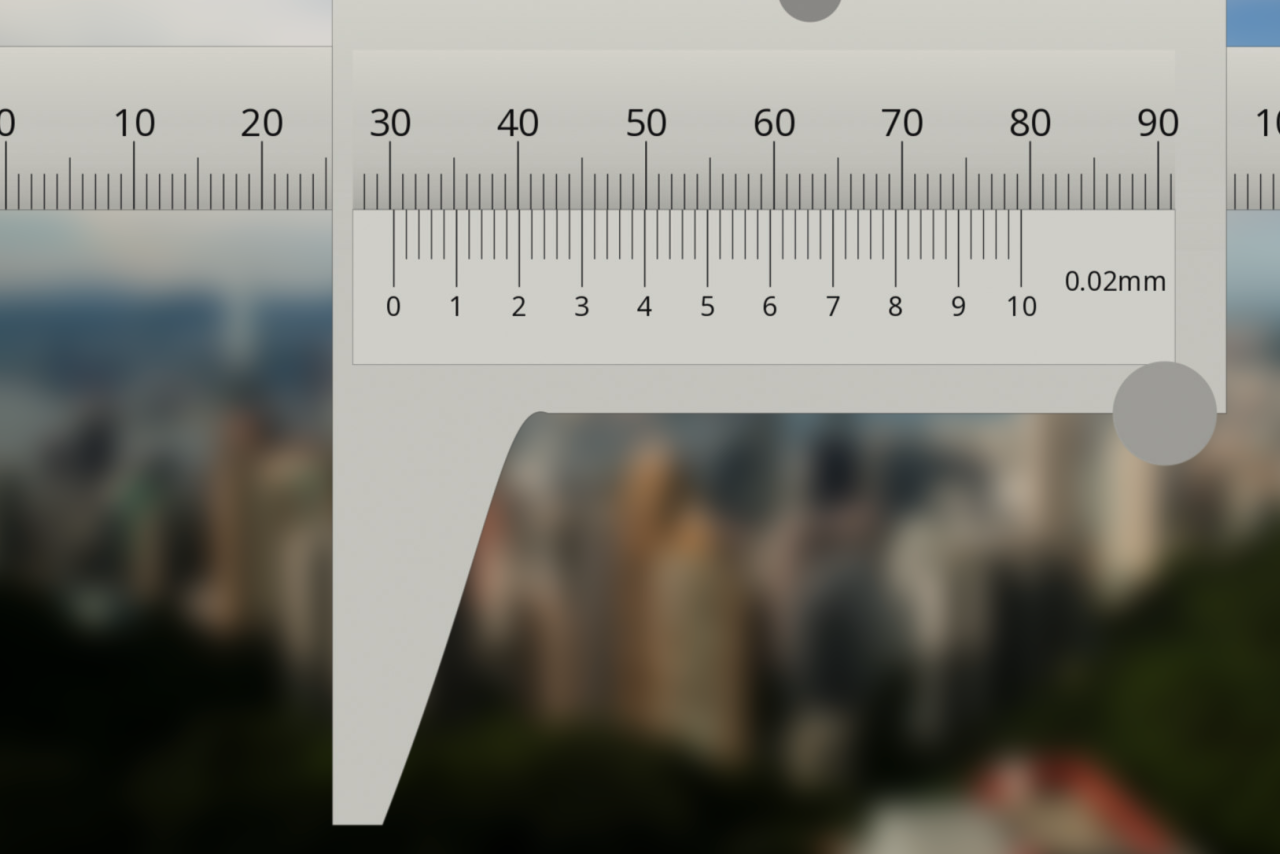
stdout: value=30.3 unit=mm
